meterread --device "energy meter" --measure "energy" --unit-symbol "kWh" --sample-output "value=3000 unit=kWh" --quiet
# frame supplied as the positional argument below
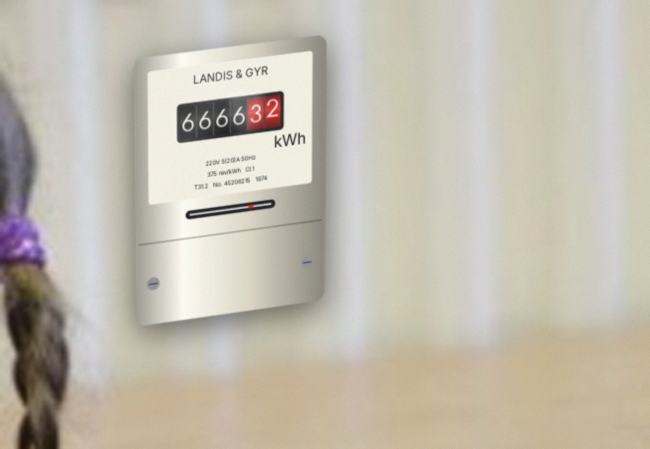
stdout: value=6666.32 unit=kWh
